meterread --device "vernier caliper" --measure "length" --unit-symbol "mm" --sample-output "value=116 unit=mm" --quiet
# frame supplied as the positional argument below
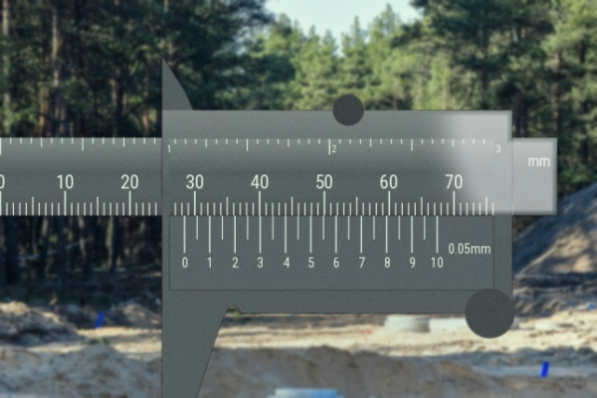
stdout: value=28.4 unit=mm
